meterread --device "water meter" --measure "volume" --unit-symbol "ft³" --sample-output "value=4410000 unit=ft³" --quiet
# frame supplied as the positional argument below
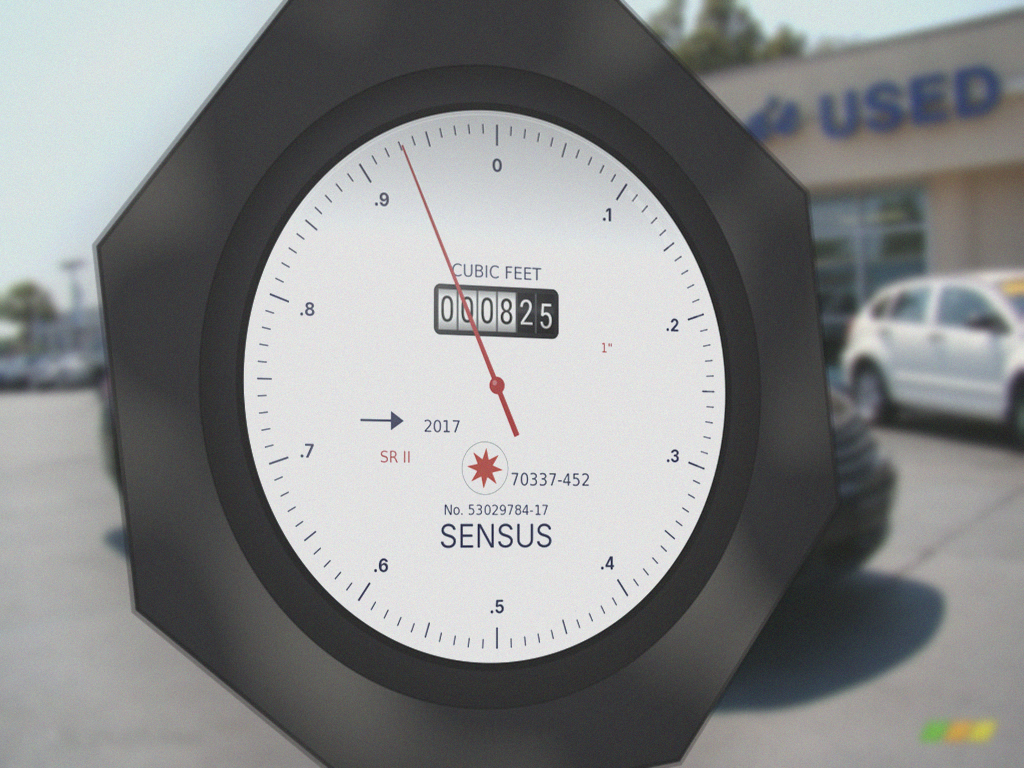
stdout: value=824.93 unit=ft³
